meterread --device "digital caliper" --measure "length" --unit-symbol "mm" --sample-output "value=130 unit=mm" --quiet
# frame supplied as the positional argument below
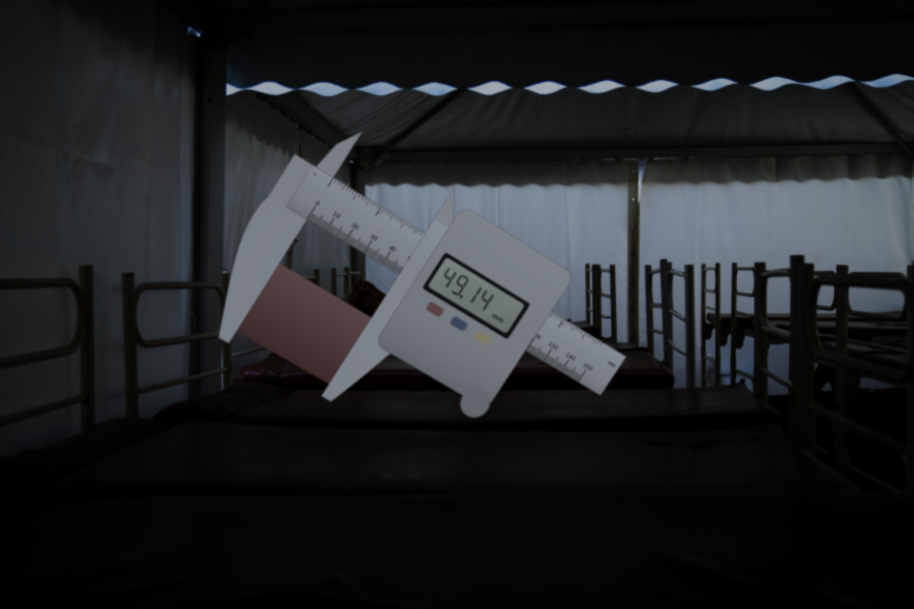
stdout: value=49.14 unit=mm
